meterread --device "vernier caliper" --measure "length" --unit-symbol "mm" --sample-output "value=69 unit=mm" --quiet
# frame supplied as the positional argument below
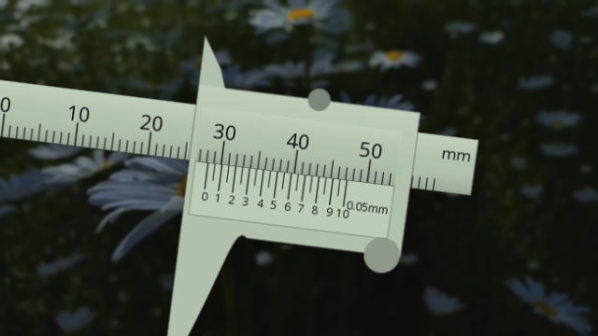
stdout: value=28.2 unit=mm
